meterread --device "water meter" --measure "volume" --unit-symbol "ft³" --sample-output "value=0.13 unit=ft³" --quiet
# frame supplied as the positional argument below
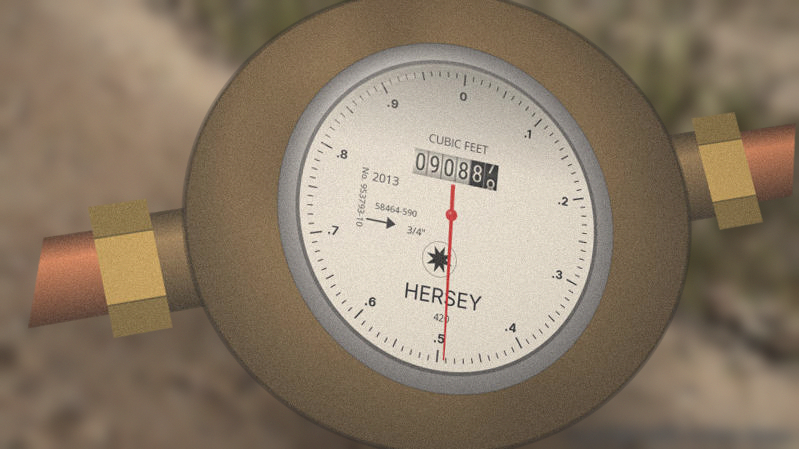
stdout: value=90887.49 unit=ft³
